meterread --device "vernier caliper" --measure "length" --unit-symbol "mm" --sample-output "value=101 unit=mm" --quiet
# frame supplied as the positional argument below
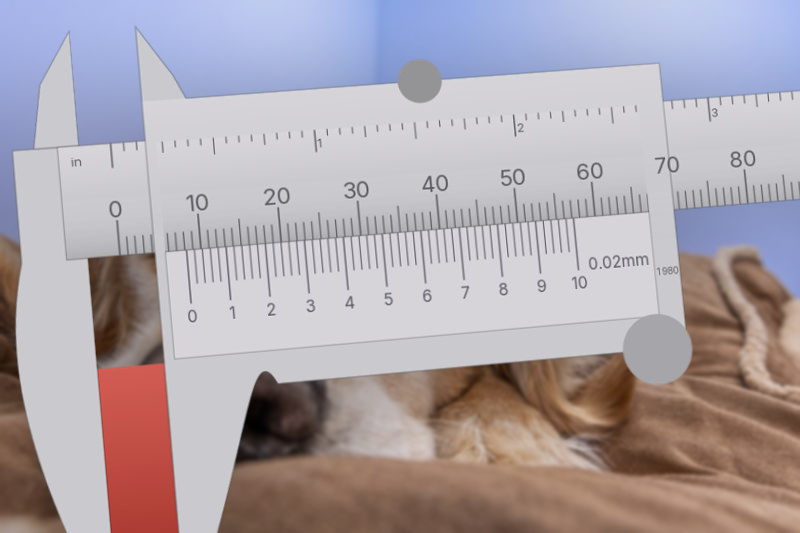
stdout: value=8.2 unit=mm
